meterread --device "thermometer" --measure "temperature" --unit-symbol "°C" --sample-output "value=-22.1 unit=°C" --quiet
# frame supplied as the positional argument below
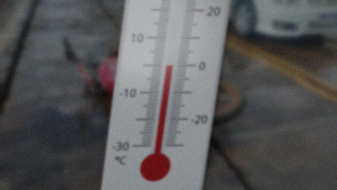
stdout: value=0 unit=°C
